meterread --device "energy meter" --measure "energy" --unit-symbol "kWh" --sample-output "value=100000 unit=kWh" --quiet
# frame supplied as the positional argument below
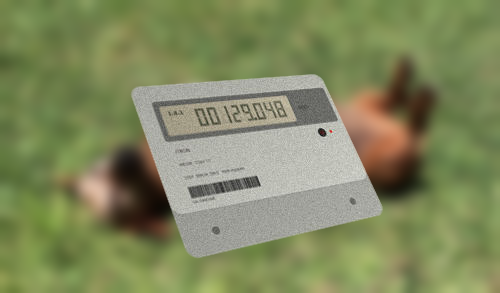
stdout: value=129.048 unit=kWh
